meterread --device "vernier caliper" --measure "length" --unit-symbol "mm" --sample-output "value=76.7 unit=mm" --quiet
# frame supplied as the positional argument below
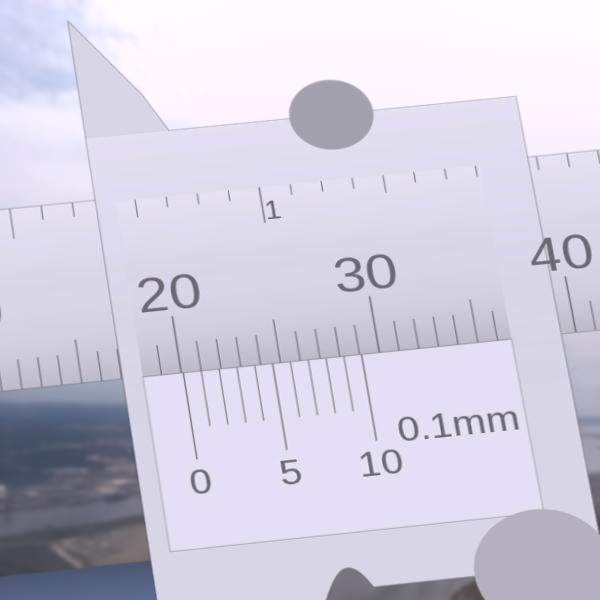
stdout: value=20.1 unit=mm
